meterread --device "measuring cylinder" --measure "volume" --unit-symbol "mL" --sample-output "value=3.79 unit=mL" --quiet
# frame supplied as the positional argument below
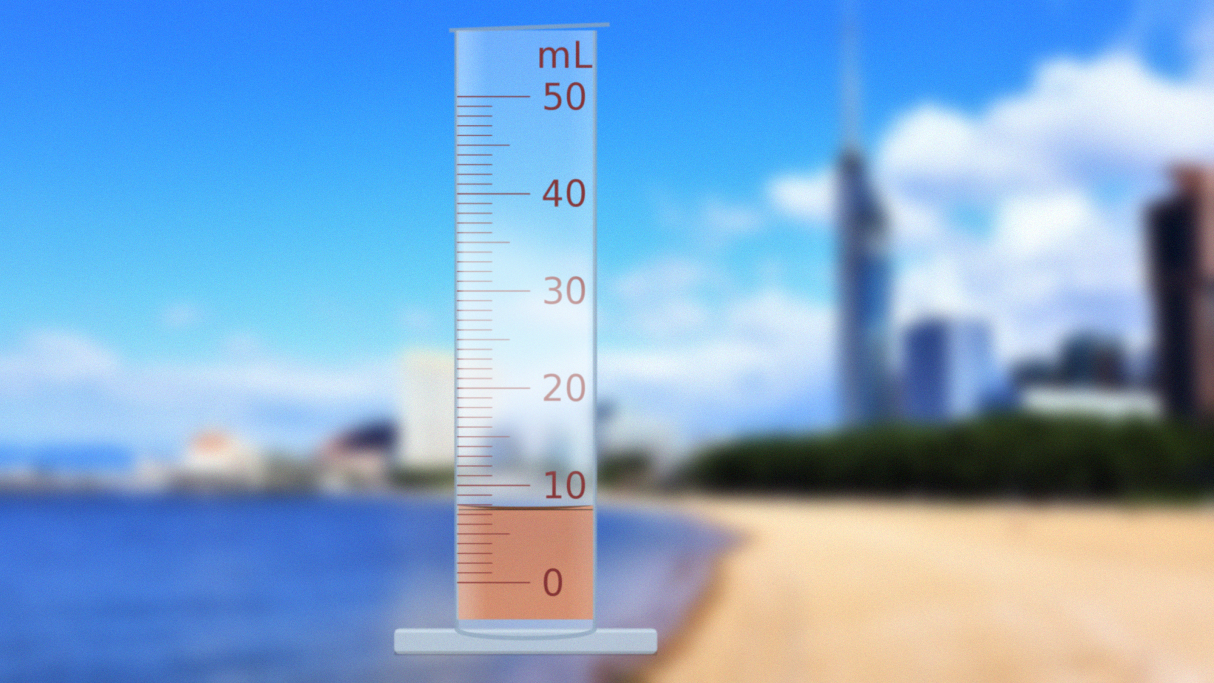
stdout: value=7.5 unit=mL
